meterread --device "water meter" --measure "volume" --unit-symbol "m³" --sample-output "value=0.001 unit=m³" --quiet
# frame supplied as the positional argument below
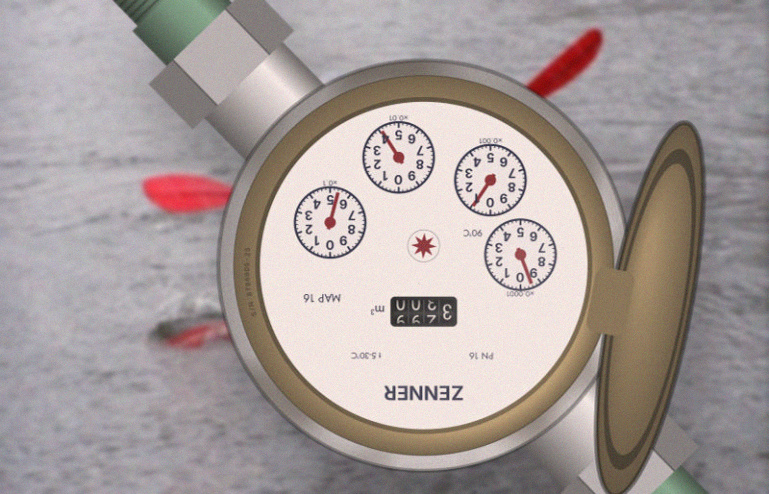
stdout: value=3299.5409 unit=m³
